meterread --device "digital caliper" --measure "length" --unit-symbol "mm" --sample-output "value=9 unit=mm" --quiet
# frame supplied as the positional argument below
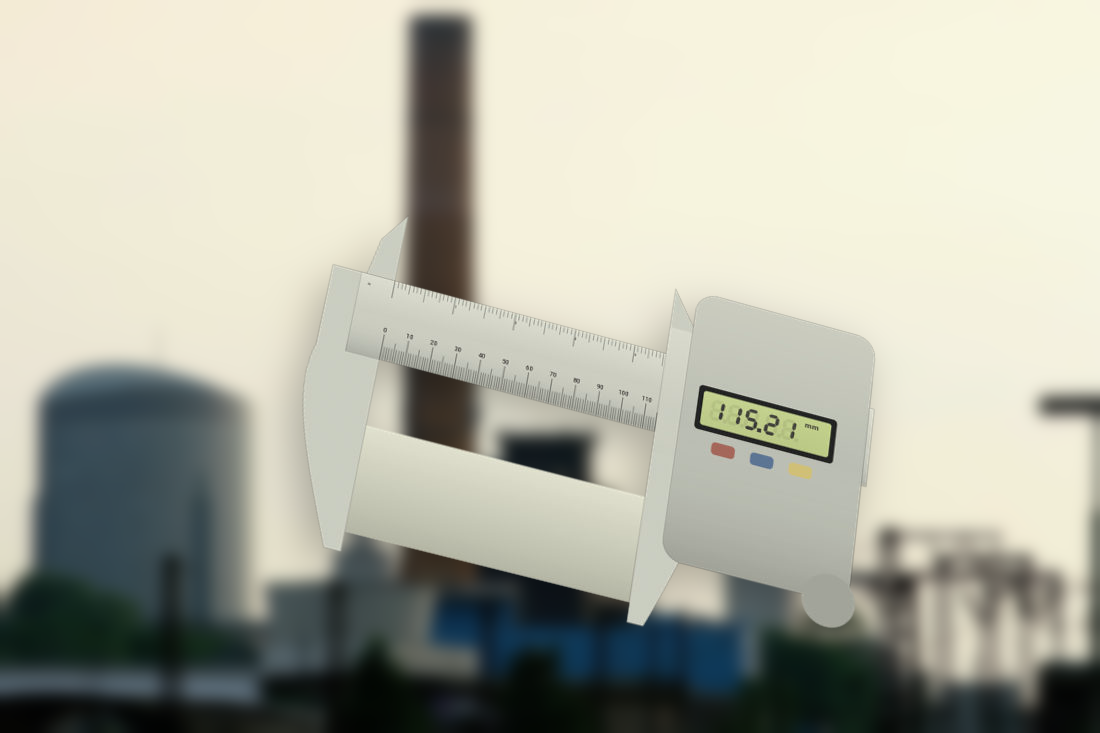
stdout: value=115.21 unit=mm
